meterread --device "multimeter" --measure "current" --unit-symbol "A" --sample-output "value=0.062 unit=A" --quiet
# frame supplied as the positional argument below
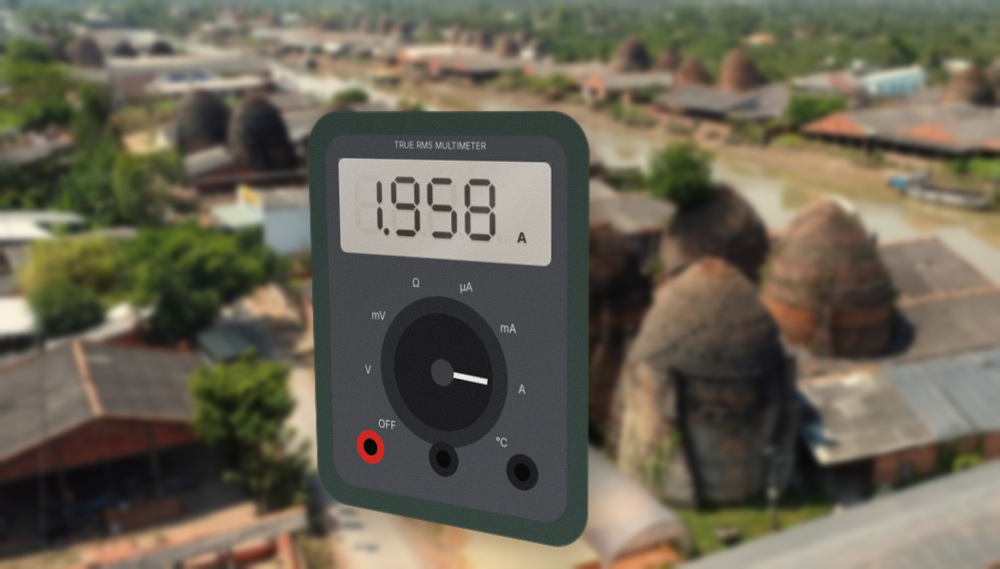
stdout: value=1.958 unit=A
